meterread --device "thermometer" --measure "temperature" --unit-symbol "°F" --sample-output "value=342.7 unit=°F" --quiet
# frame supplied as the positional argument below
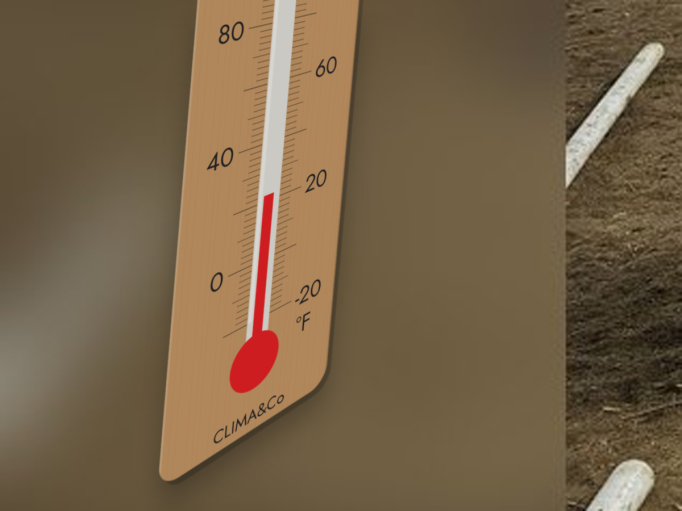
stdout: value=22 unit=°F
